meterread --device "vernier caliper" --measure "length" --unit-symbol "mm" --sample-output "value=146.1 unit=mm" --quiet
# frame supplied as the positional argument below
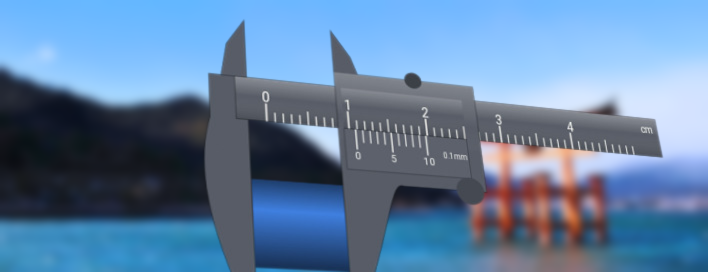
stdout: value=10.8 unit=mm
